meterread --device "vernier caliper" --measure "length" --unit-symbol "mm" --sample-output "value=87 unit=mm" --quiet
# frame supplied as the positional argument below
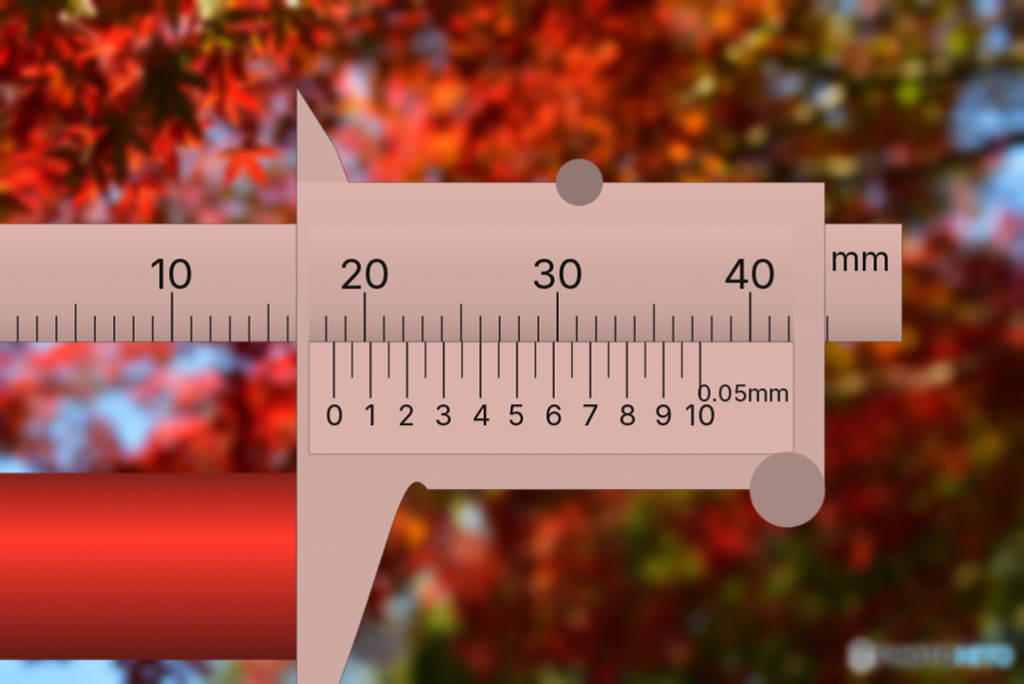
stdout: value=18.4 unit=mm
